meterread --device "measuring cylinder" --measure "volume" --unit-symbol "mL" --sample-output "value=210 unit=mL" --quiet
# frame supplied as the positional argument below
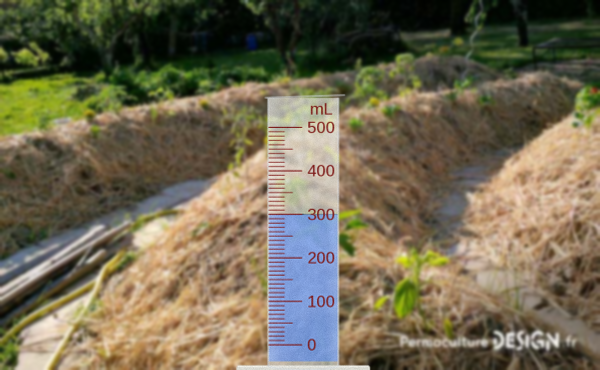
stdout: value=300 unit=mL
